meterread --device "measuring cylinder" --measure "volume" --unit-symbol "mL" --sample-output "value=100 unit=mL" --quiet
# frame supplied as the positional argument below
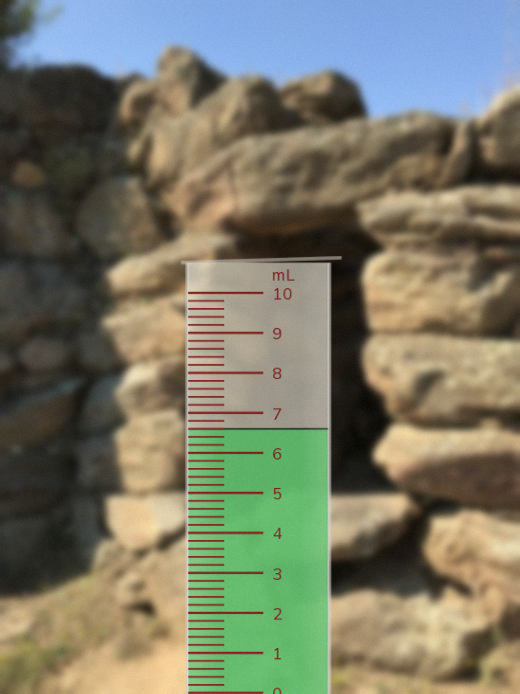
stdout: value=6.6 unit=mL
